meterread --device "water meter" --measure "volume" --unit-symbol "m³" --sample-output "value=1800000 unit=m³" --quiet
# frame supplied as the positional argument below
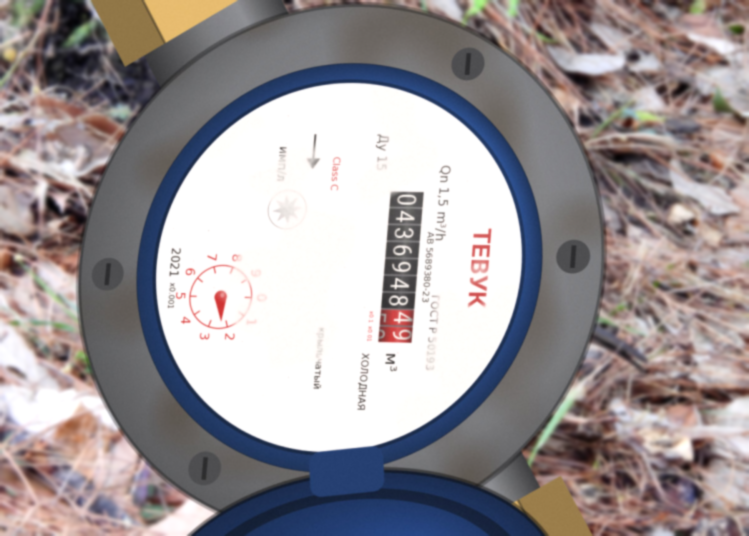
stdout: value=436948.492 unit=m³
